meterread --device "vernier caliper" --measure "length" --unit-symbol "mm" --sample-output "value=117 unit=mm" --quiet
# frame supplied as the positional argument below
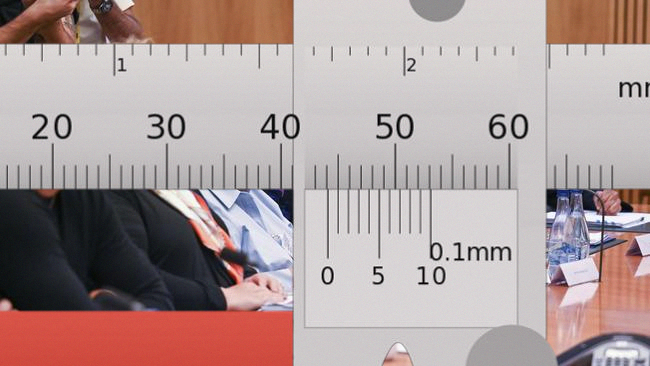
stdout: value=44.1 unit=mm
